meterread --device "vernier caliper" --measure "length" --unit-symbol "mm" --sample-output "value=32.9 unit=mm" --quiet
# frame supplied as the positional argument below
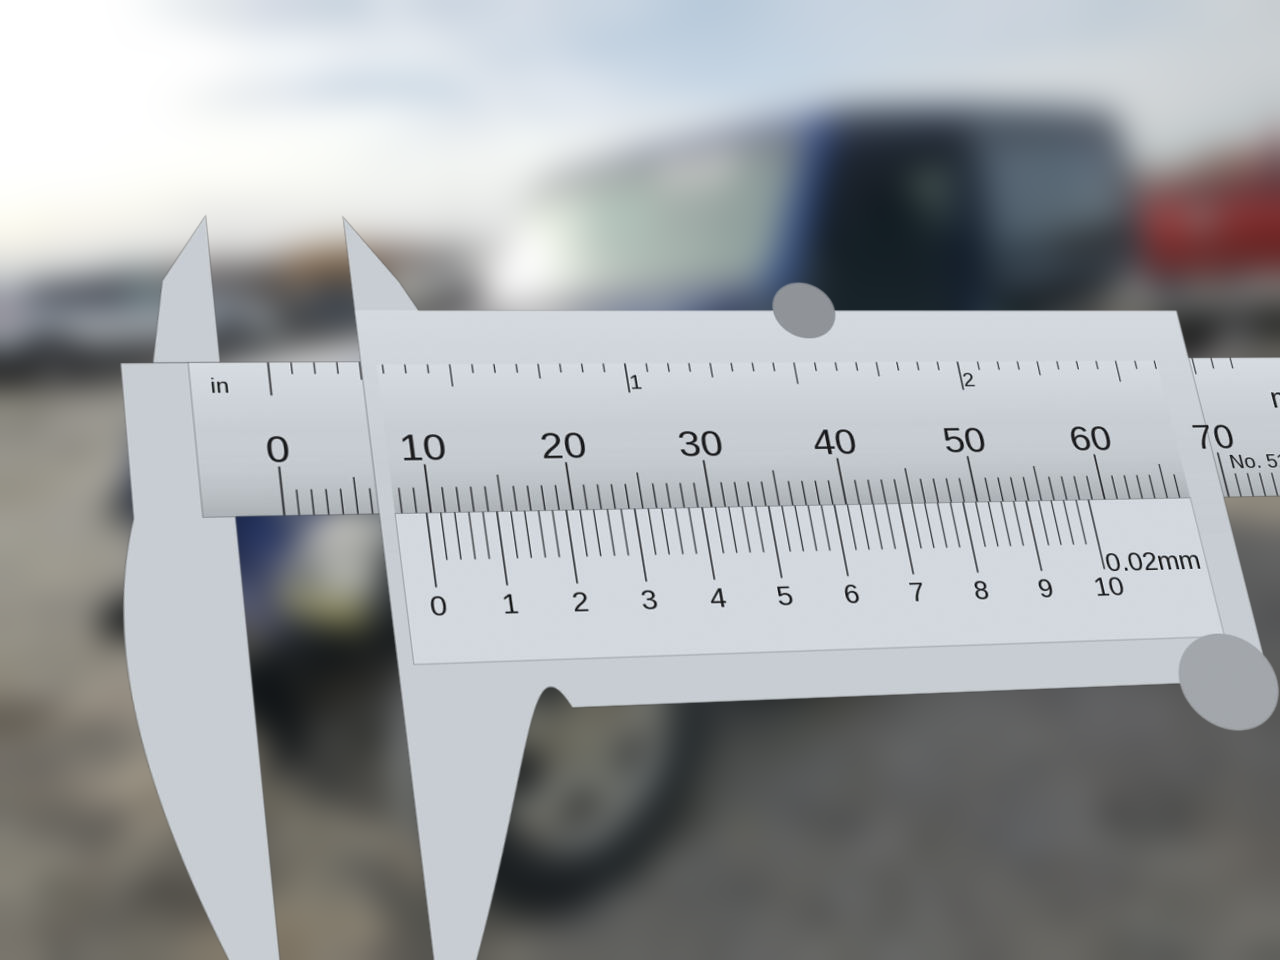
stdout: value=9.7 unit=mm
